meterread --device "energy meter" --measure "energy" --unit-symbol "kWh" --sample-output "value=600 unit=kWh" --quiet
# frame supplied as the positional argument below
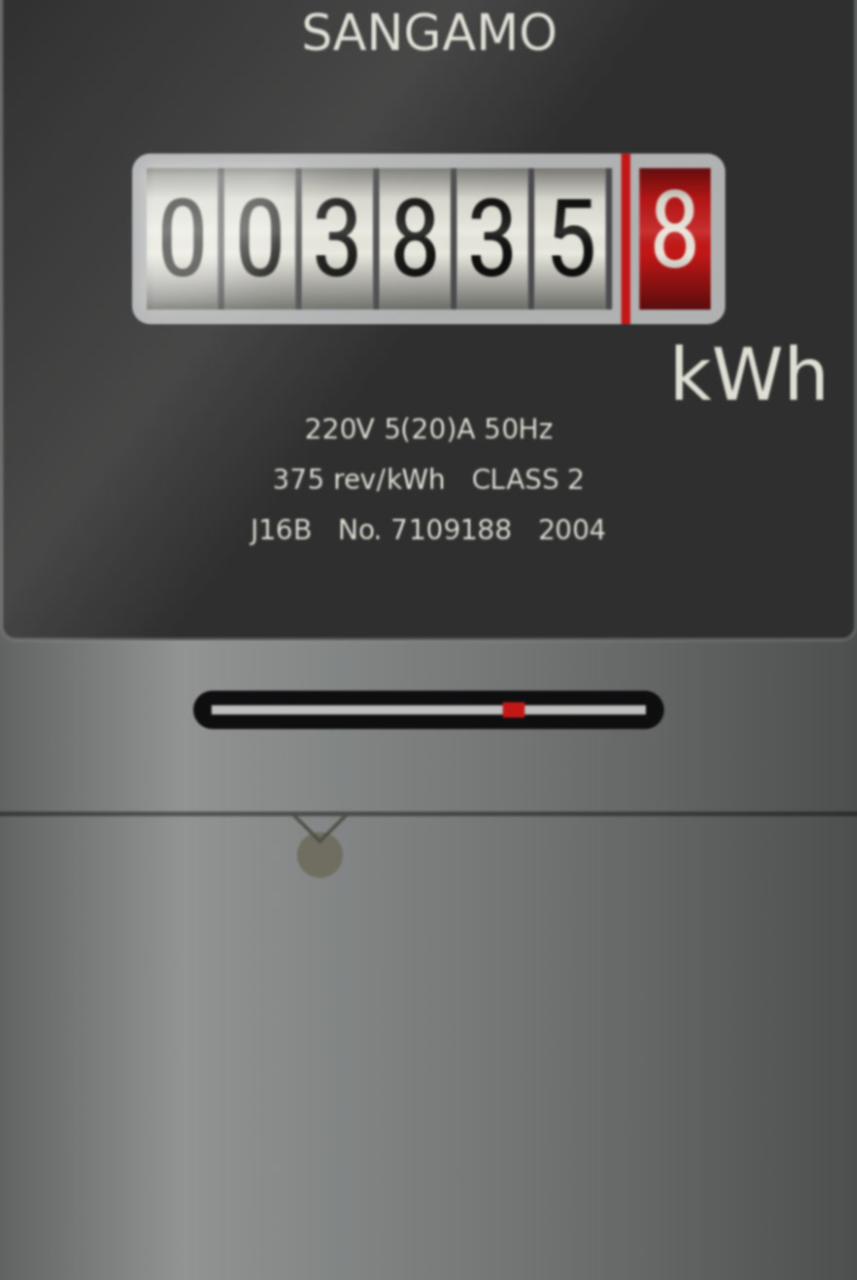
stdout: value=3835.8 unit=kWh
